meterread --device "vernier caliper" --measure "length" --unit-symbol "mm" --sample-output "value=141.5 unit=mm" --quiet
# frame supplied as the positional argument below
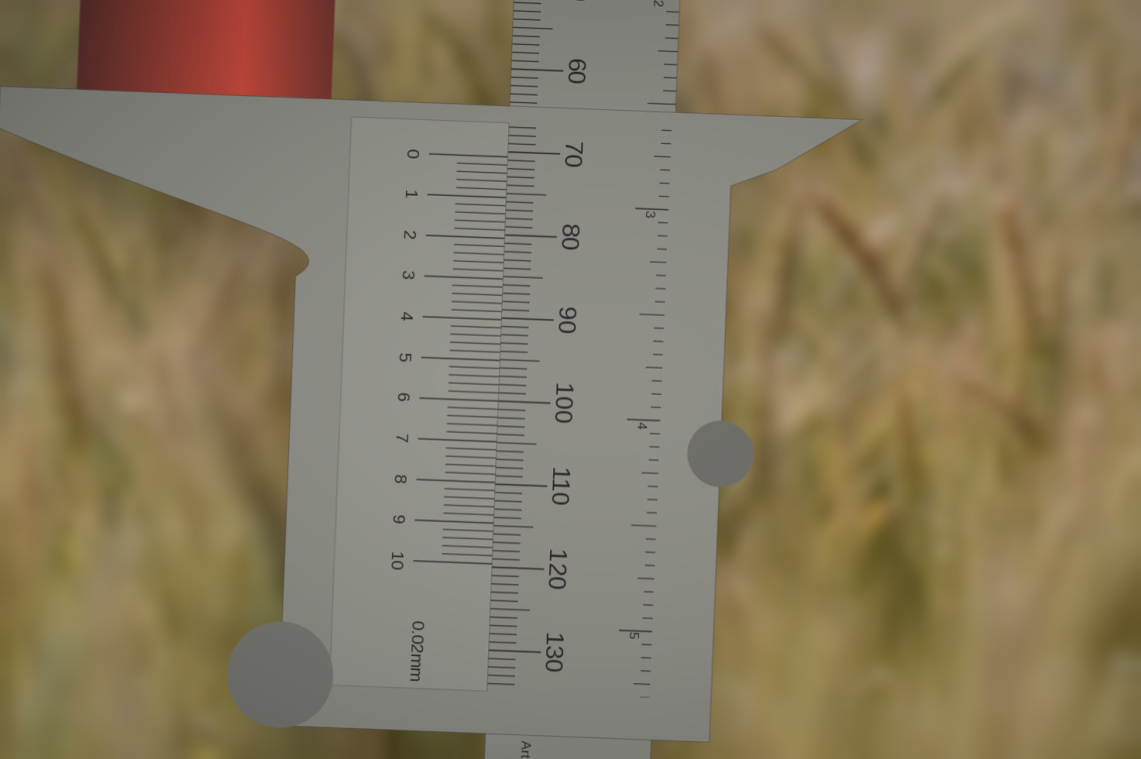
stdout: value=70.6 unit=mm
